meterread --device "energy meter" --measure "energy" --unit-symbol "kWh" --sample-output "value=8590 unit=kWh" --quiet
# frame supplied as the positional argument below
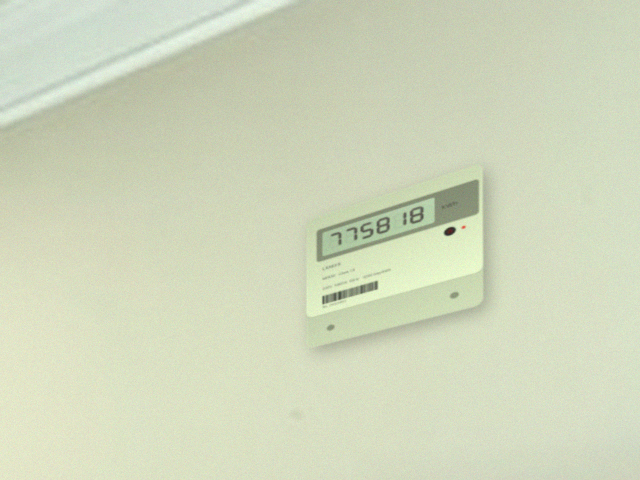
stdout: value=775818 unit=kWh
